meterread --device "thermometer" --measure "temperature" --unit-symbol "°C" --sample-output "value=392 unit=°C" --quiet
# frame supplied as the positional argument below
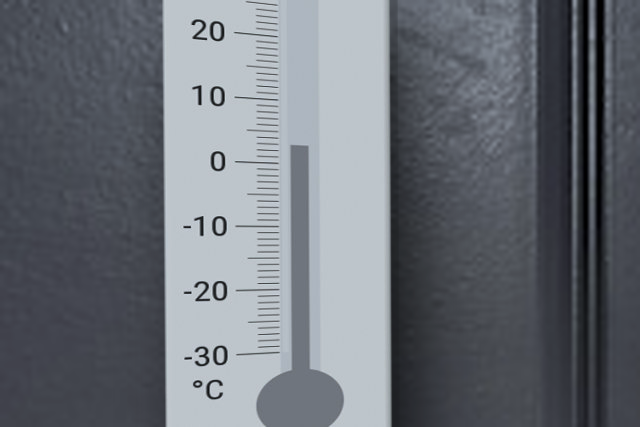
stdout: value=3 unit=°C
